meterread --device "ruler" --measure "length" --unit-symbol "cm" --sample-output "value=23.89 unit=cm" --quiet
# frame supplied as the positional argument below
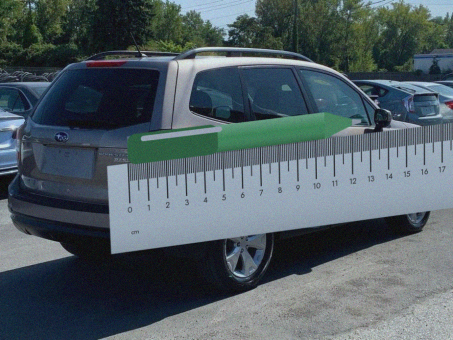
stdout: value=12.5 unit=cm
